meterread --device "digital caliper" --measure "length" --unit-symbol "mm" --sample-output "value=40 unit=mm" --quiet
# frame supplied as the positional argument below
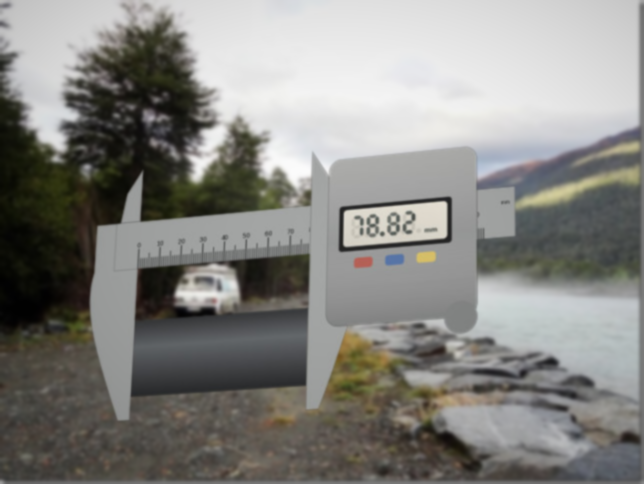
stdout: value=78.82 unit=mm
